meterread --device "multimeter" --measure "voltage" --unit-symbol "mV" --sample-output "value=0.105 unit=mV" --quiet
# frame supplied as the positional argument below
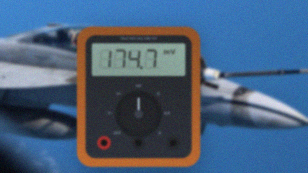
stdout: value=174.7 unit=mV
